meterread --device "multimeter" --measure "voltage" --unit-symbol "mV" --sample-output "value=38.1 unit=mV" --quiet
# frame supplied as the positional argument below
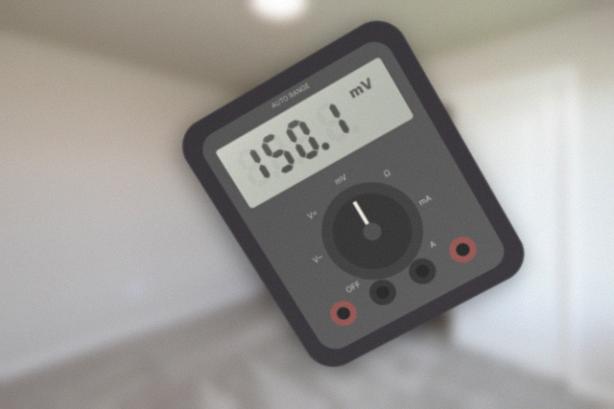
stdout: value=150.1 unit=mV
